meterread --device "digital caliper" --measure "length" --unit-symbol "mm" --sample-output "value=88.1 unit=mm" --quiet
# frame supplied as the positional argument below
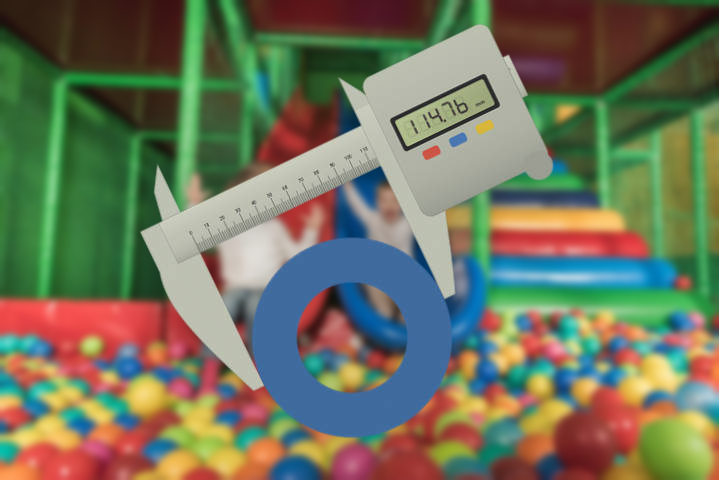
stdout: value=114.76 unit=mm
